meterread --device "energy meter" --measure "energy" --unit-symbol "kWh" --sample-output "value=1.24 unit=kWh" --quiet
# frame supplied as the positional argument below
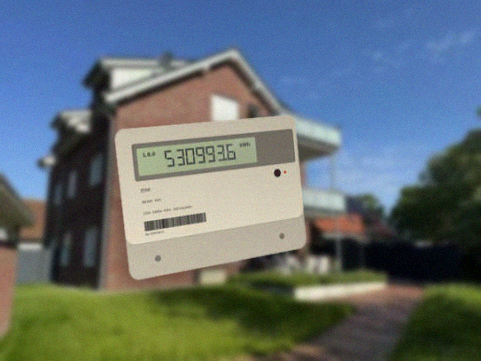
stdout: value=530993.6 unit=kWh
